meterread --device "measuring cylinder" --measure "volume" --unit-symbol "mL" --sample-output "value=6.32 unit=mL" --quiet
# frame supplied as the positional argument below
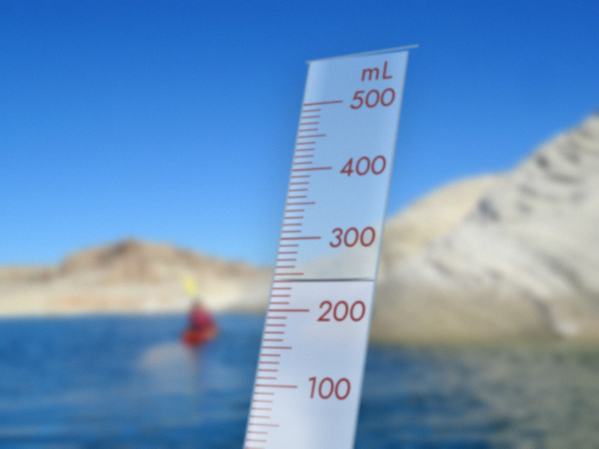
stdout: value=240 unit=mL
